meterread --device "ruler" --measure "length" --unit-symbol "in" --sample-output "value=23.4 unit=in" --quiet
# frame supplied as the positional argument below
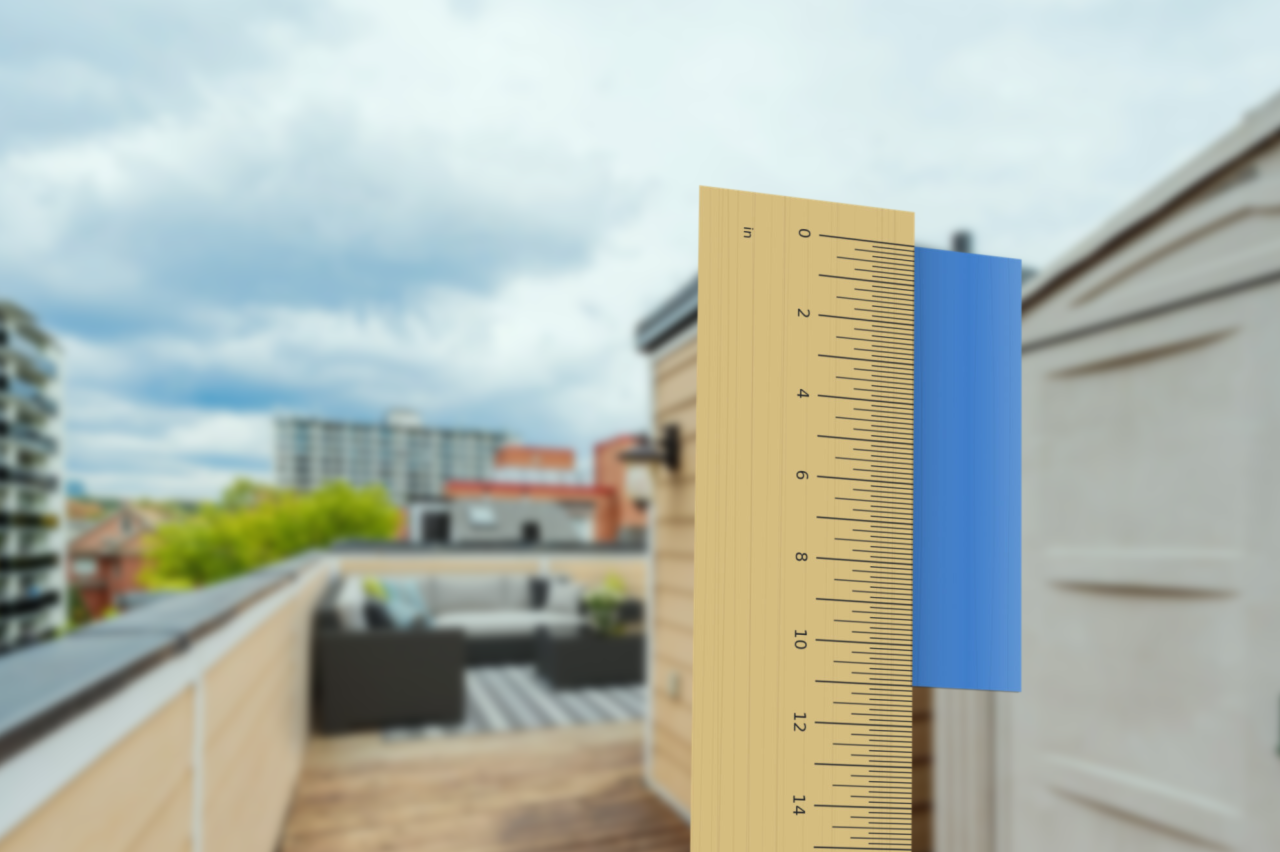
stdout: value=11 unit=in
